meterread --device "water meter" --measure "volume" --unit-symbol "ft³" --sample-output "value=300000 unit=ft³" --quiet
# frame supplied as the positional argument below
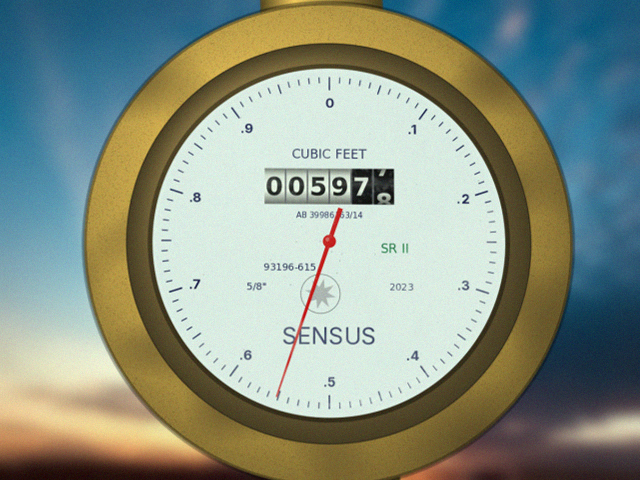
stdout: value=5977.55 unit=ft³
